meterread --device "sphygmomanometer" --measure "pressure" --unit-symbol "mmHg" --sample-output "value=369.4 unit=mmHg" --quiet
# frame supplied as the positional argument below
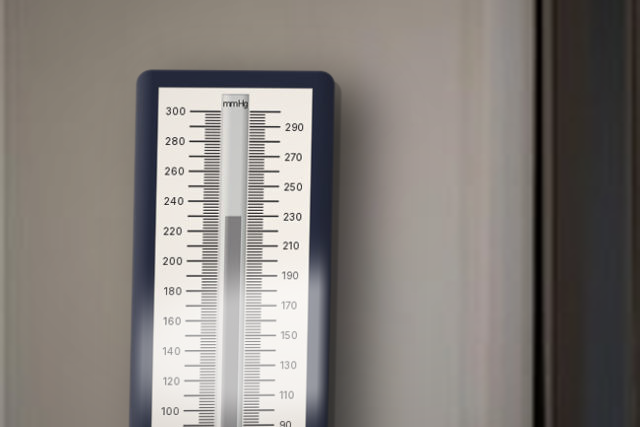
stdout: value=230 unit=mmHg
